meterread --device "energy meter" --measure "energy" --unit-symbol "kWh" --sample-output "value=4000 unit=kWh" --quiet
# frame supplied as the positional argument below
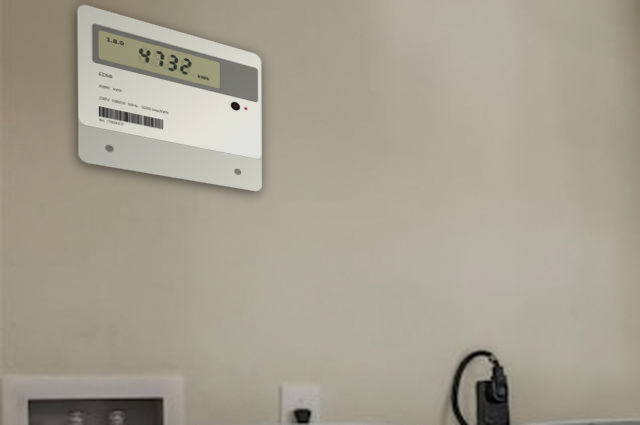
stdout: value=4732 unit=kWh
